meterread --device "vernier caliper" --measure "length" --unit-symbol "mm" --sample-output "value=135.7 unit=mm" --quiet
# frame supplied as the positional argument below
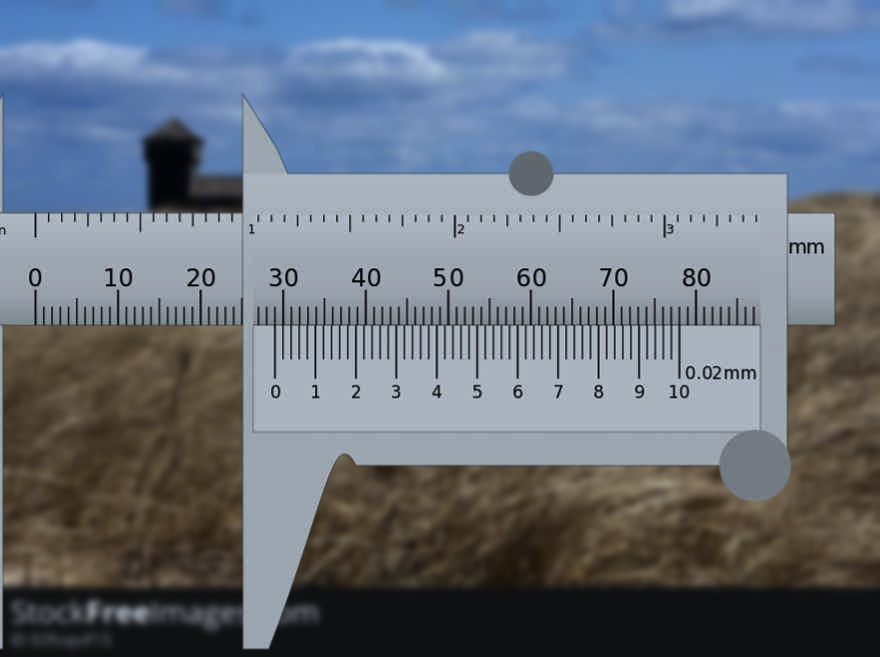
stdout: value=29.0 unit=mm
